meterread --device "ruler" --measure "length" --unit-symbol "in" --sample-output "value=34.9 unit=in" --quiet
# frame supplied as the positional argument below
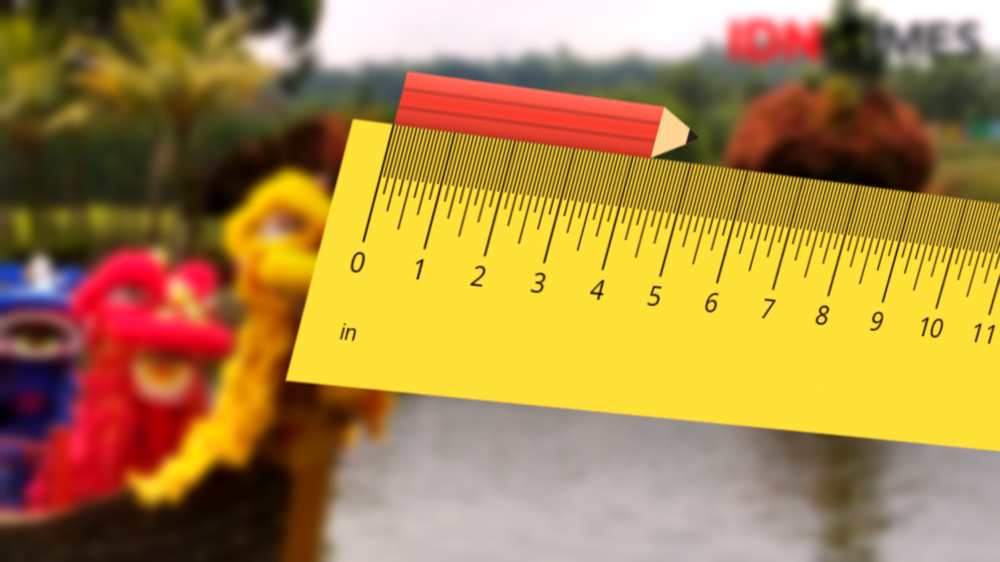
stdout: value=5 unit=in
